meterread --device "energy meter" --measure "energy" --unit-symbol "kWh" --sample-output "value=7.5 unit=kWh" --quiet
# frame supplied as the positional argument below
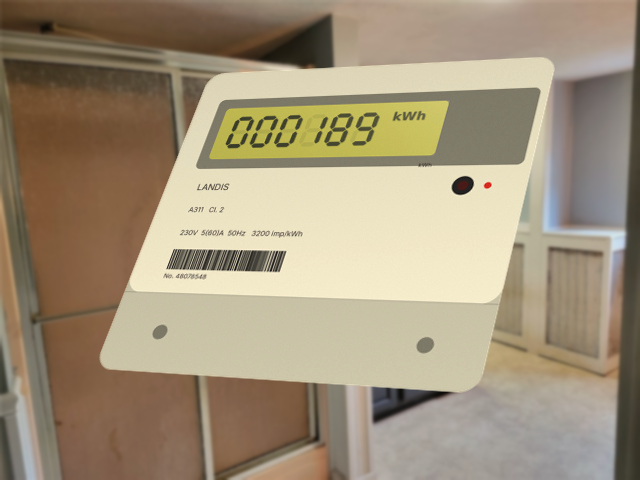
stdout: value=189 unit=kWh
